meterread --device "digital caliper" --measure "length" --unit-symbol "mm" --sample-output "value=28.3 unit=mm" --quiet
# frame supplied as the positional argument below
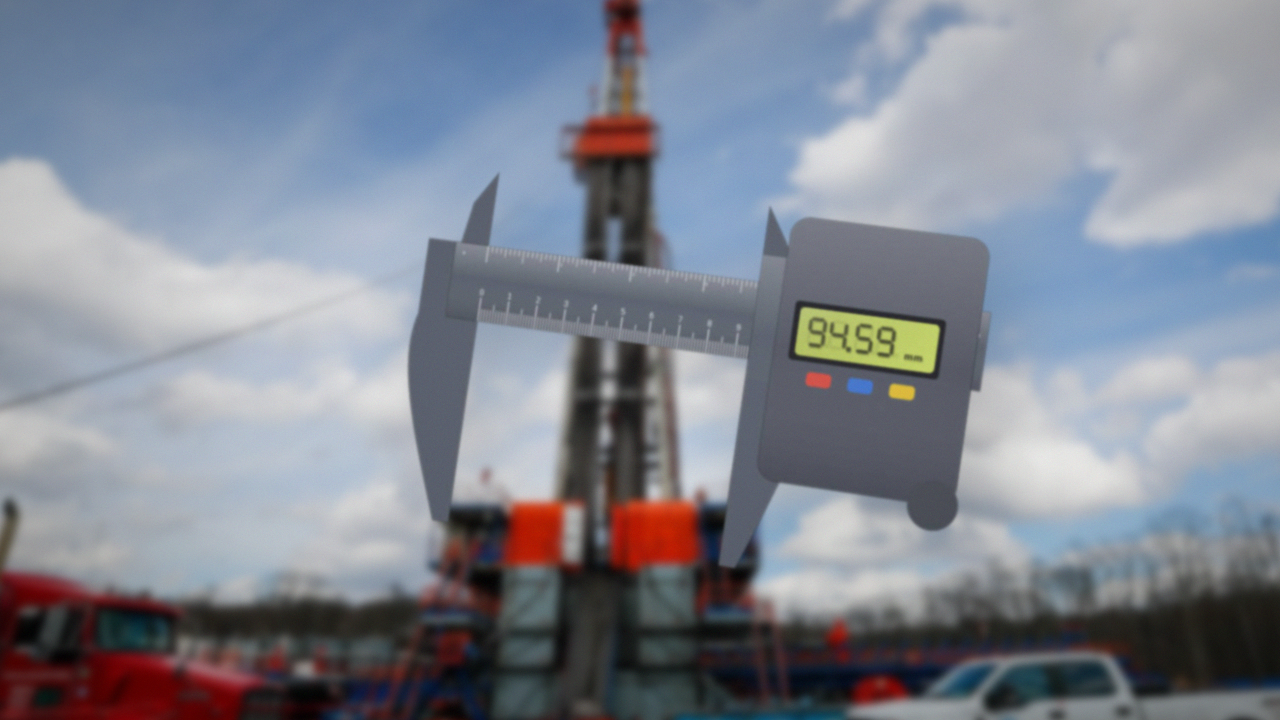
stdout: value=94.59 unit=mm
